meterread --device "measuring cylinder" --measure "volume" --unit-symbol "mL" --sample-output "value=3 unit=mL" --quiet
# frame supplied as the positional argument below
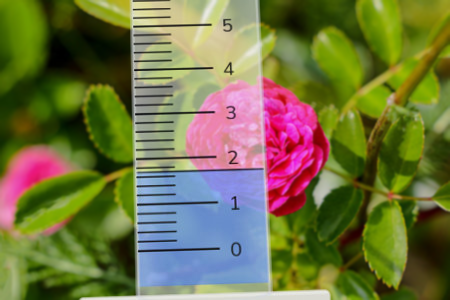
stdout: value=1.7 unit=mL
